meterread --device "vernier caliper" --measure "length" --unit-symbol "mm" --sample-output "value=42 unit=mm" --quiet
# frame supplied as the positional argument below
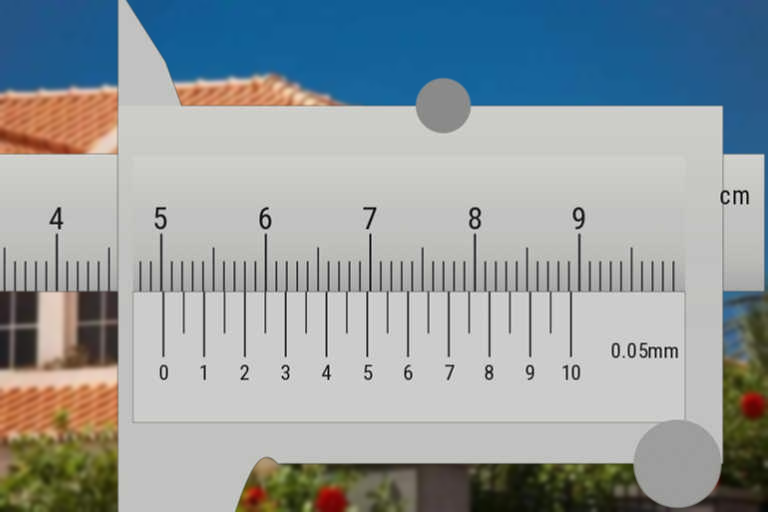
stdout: value=50.2 unit=mm
